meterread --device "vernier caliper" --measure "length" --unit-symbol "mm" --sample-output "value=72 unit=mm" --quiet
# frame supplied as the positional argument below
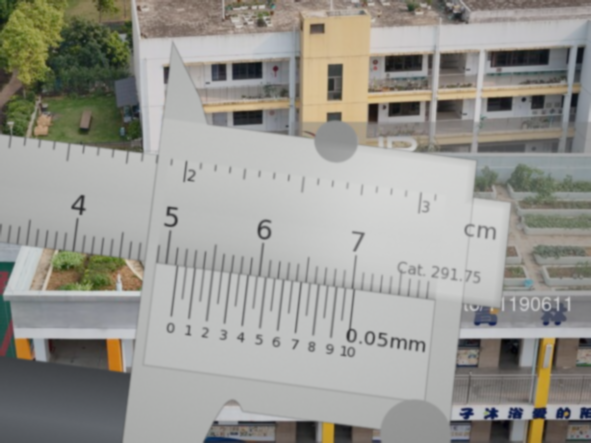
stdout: value=51.2 unit=mm
